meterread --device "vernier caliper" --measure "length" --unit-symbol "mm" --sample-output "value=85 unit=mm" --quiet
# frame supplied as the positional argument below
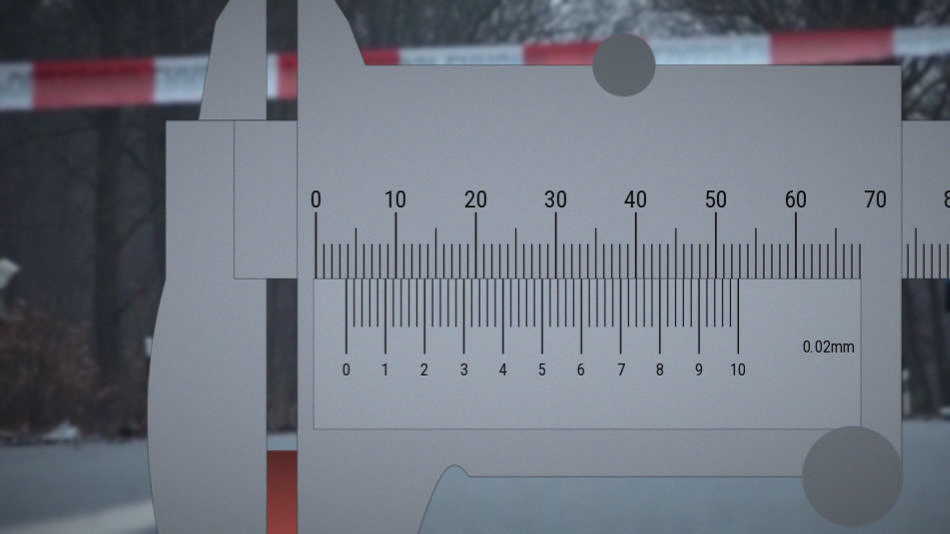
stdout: value=3.8 unit=mm
